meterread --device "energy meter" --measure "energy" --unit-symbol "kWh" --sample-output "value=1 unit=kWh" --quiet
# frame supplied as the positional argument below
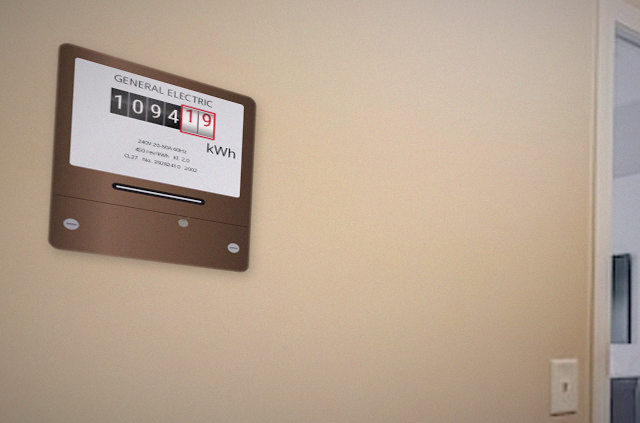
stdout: value=1094.19 unit=kWh
